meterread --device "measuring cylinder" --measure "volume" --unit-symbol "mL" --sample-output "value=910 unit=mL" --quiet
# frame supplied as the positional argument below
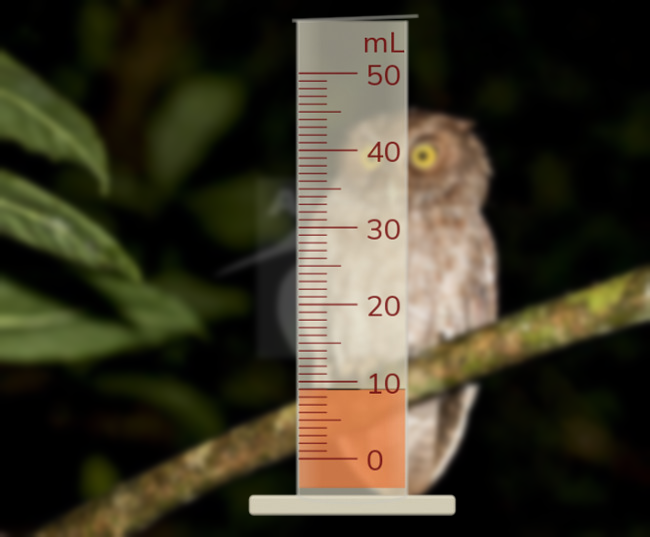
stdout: value=9 unit=mL
